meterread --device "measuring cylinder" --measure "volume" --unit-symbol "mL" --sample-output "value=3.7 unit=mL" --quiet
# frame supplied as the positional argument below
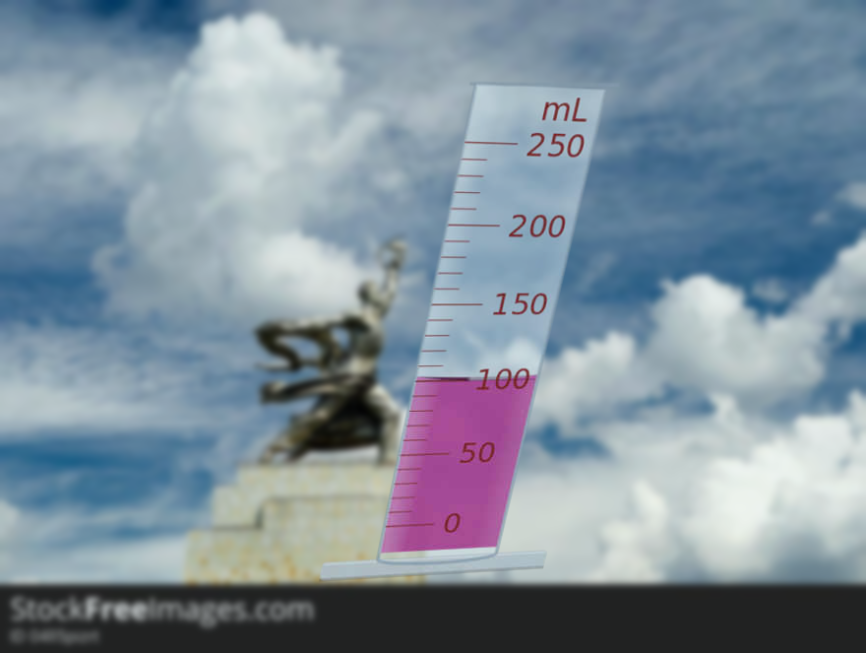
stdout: value=100 unit=mL
